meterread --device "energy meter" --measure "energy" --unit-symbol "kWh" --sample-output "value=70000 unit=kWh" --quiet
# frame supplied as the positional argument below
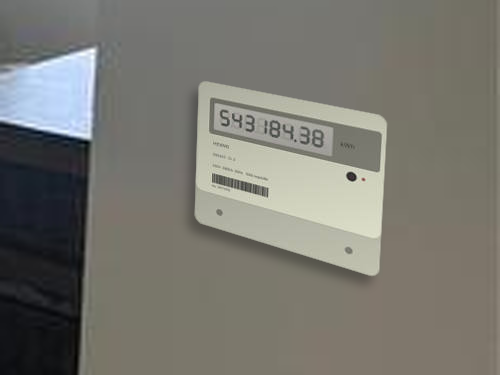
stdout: value=543184.38 unit=kWh
